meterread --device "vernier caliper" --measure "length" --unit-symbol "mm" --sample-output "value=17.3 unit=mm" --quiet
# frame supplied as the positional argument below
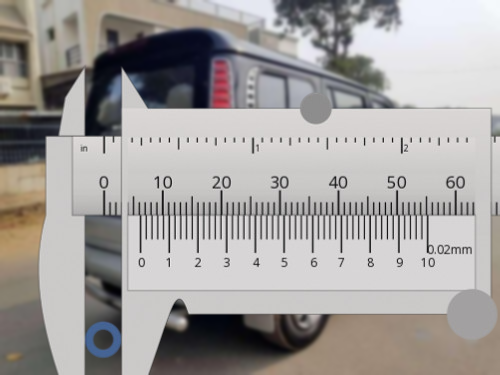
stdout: value=6.2 unit=mm
